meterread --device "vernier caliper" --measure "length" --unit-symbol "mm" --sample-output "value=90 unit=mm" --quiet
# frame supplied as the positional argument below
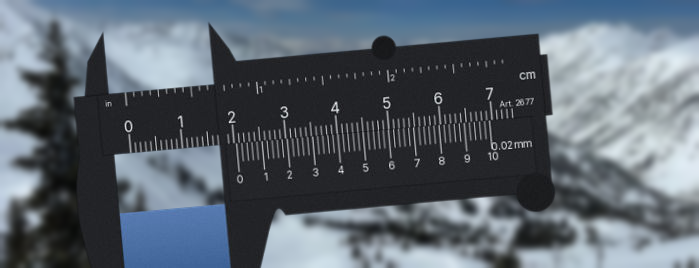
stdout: value=20.5 unit=mm
